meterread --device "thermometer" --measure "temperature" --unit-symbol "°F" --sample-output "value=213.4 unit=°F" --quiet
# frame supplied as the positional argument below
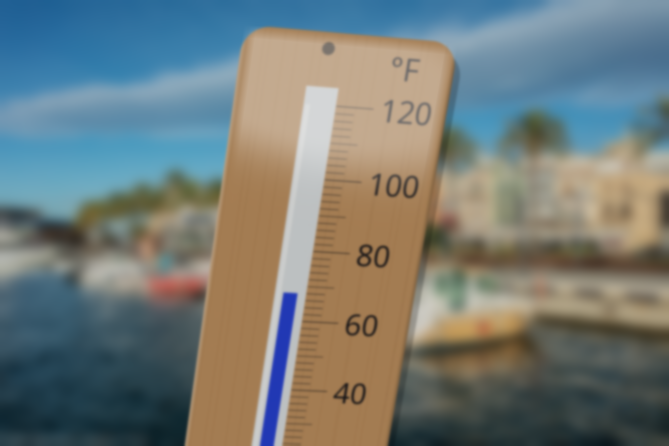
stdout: value=68 unit=°F
